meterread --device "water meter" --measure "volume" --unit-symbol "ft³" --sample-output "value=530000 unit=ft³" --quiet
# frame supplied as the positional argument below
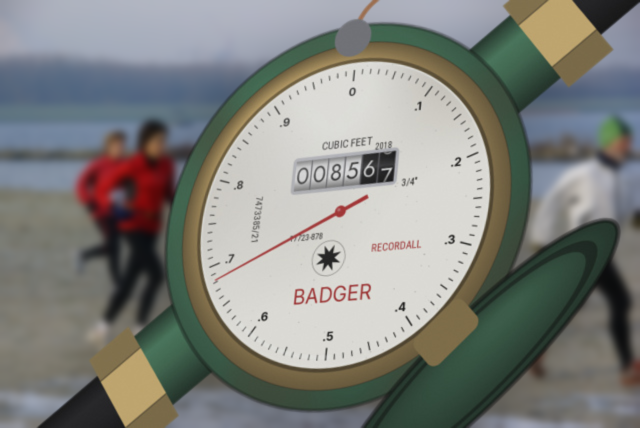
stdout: value=8566.68 unit=ft³
